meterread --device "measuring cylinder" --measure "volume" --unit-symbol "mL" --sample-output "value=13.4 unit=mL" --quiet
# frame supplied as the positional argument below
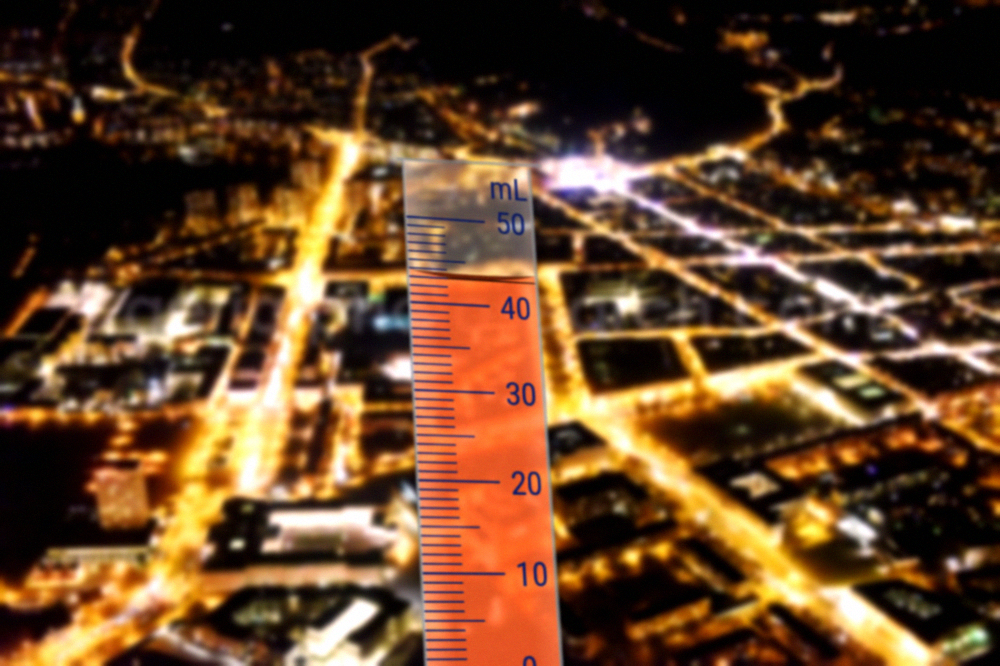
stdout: value=43 unit=mL
